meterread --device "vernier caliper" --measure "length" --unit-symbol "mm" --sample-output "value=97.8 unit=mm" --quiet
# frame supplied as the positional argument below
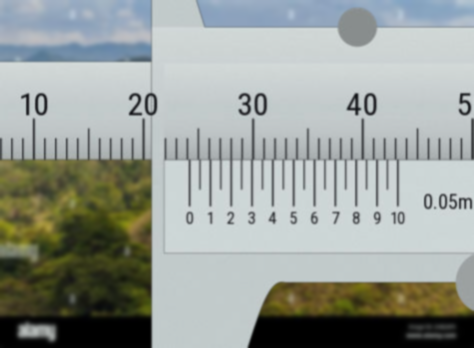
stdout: value=24.2 unit=mm
